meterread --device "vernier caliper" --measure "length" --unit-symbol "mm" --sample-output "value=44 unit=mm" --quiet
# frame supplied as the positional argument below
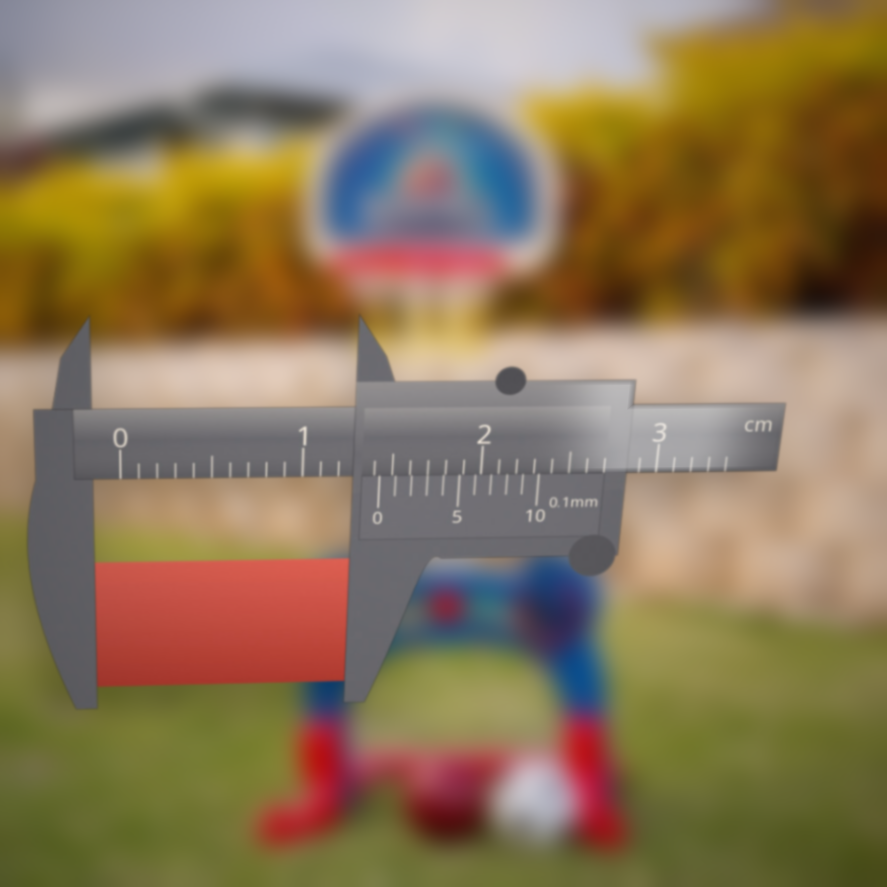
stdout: value=14.3 unit=mm
